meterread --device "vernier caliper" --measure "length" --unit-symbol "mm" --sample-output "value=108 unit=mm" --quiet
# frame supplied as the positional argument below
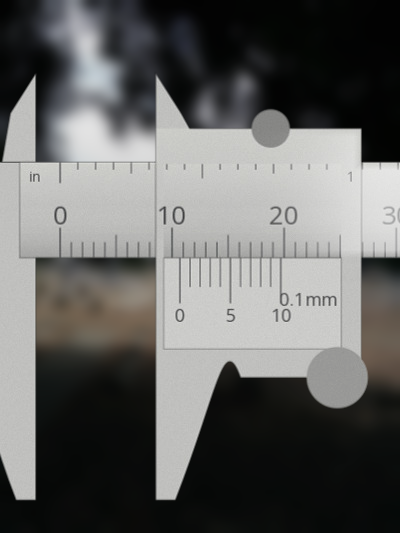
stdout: value=10.7 unit=mm
